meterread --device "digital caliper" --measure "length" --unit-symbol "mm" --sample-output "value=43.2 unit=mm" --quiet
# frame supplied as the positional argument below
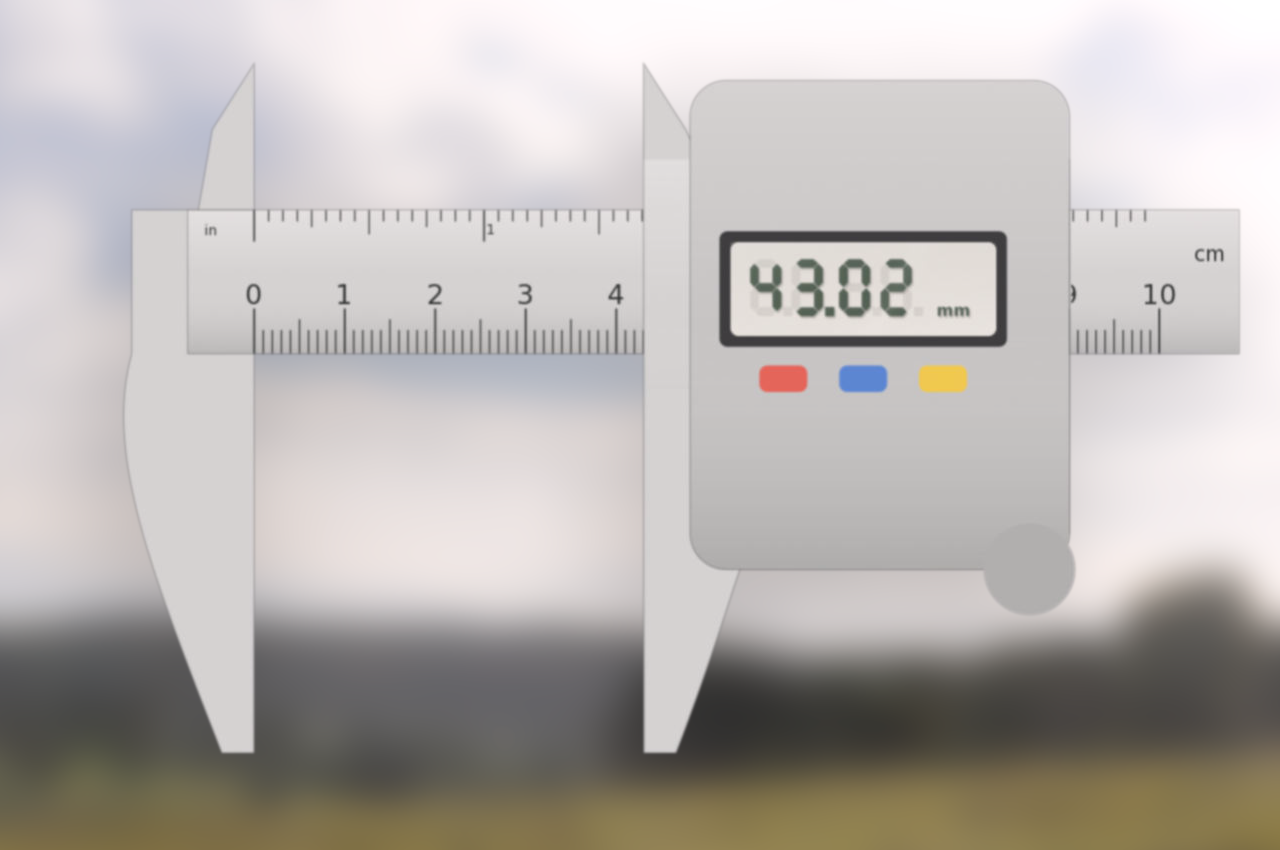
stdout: value=43.02 unit=mm
